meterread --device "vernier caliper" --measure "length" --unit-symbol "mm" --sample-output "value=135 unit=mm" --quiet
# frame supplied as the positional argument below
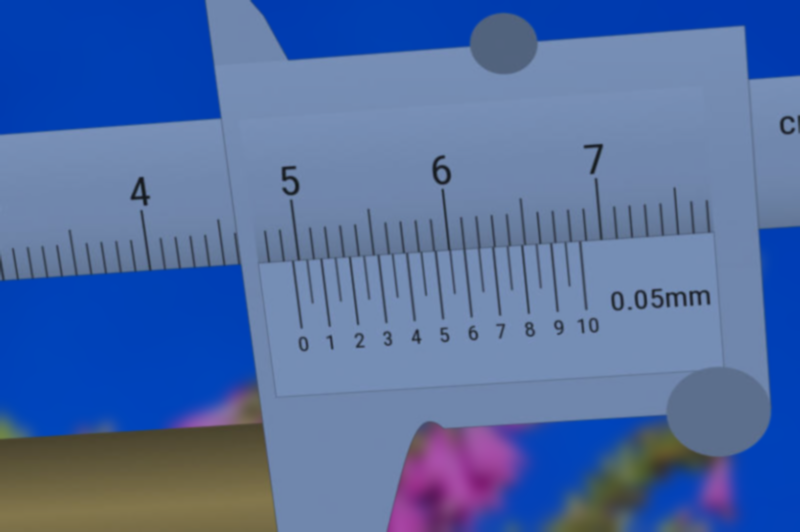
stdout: value=49.6 unit=mm
